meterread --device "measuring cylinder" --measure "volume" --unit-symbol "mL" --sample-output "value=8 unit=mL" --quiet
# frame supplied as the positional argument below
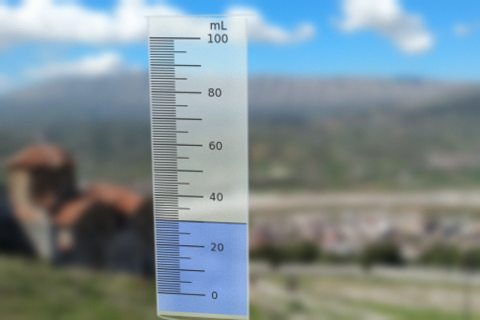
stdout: value=30 unit=mL
